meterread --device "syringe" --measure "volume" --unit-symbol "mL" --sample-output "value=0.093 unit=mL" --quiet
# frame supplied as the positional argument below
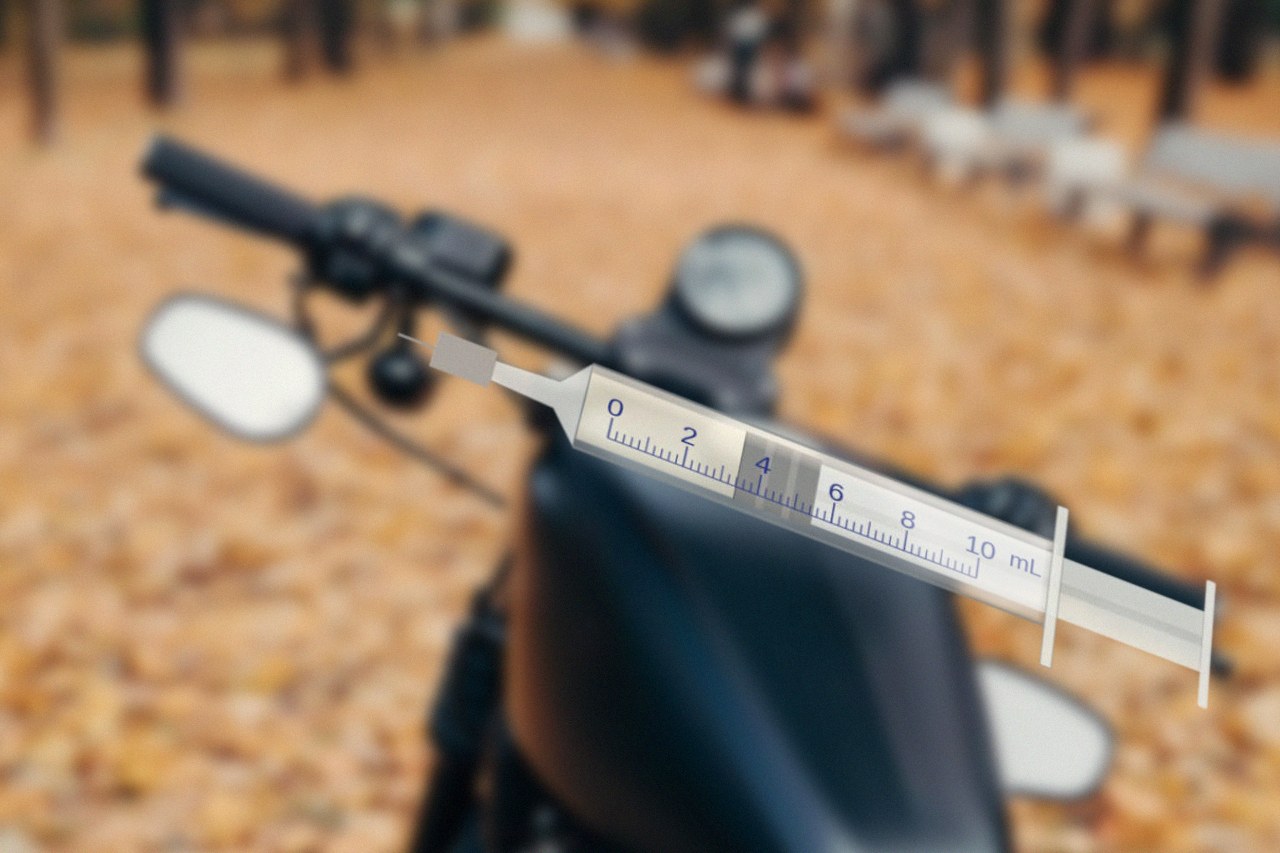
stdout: value=3.4 unit=mL
